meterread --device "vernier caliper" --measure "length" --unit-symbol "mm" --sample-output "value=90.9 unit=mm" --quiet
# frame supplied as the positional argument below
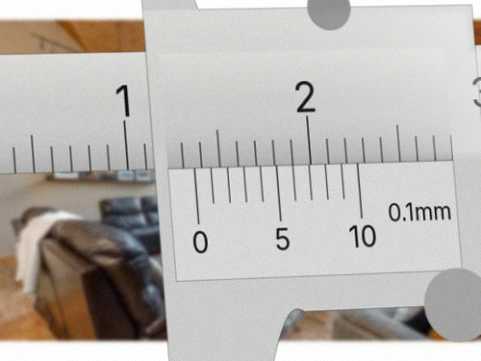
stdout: value=13.6 unit=mm
